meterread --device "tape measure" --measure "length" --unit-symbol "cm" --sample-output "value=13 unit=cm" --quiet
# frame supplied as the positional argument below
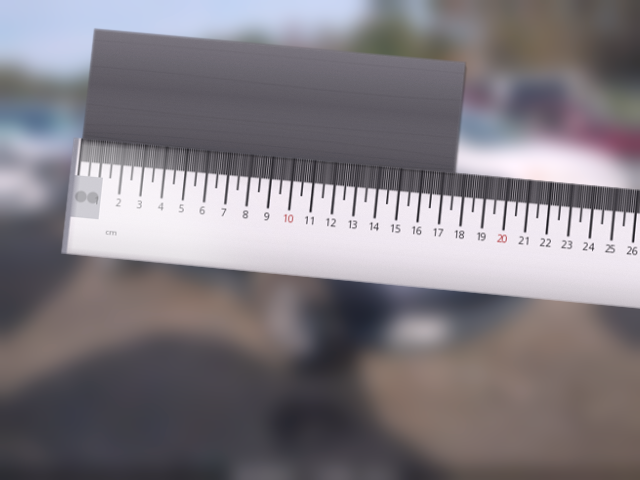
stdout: value=17.5 unit=cm
